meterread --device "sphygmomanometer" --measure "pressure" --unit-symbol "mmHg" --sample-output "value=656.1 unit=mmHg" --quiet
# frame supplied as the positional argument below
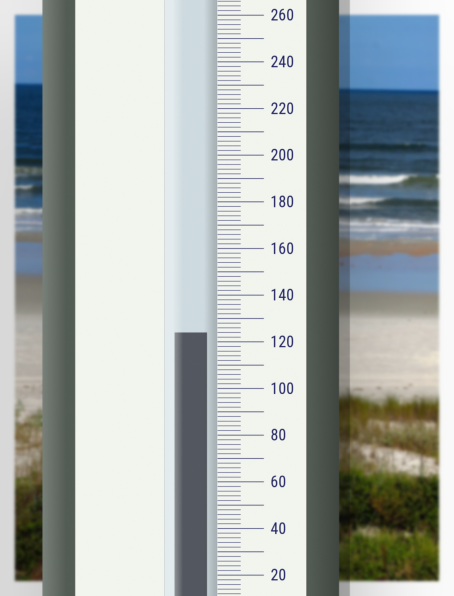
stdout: value=124 unit=mmHg
